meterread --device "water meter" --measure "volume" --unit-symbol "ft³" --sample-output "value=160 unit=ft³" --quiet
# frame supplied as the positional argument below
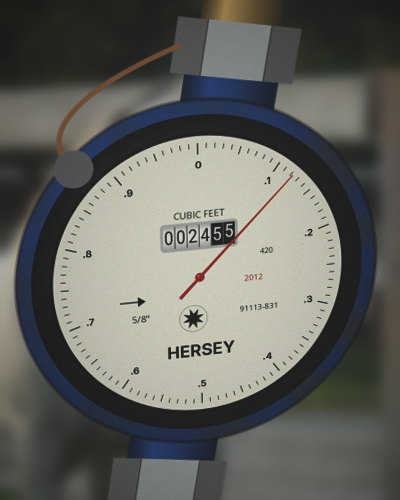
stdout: value=2455.12 unit=ft³
